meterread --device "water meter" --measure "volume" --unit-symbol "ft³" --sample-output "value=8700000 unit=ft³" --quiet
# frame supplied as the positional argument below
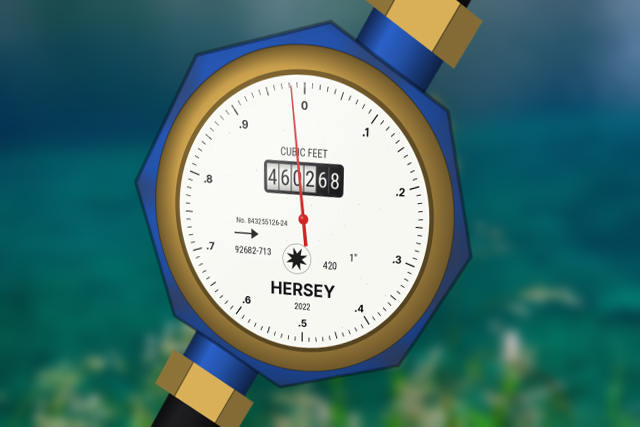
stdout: value=460267.98 unit=ft³
